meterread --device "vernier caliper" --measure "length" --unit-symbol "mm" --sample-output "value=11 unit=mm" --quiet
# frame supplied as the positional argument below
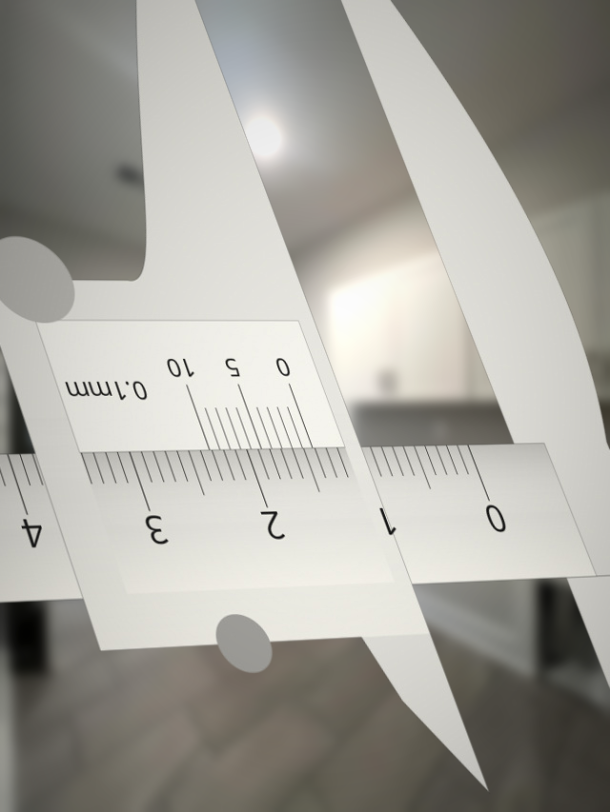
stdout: value=14.2 unit=mm
